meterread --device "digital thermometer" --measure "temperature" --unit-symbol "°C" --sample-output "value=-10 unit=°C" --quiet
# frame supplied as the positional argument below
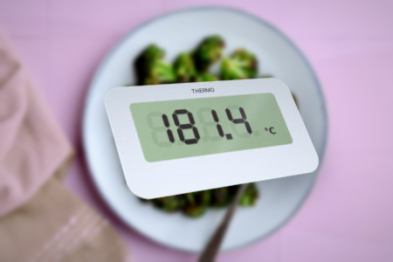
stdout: value=181.4 unit=°C
